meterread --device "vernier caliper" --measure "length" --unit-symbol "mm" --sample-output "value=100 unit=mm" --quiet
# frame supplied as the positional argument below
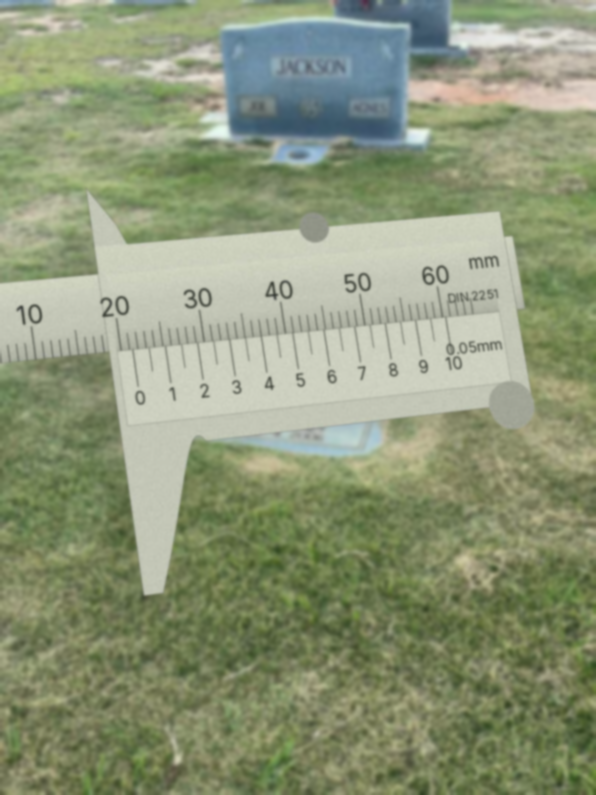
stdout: value=21.4 unit=mm
